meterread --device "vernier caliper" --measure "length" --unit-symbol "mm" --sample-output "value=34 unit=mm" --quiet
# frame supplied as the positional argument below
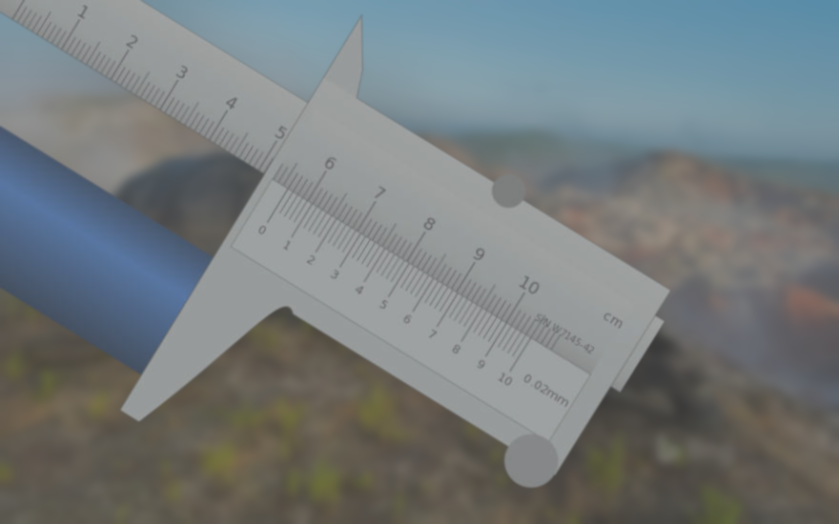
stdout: value=56.0 unit=mm
